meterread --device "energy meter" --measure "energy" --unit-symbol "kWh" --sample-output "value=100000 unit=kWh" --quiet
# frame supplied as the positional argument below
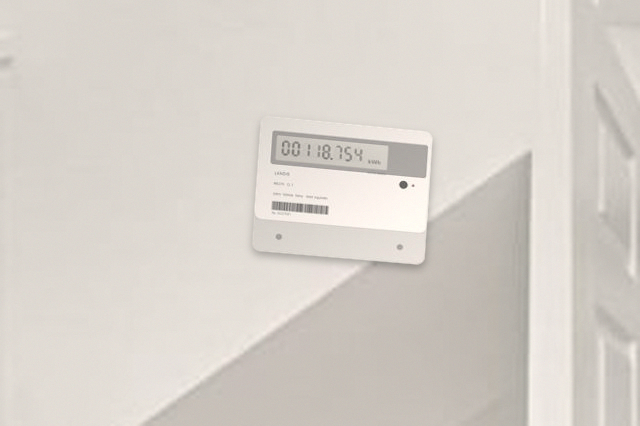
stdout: value=118.754 unit=kWh
